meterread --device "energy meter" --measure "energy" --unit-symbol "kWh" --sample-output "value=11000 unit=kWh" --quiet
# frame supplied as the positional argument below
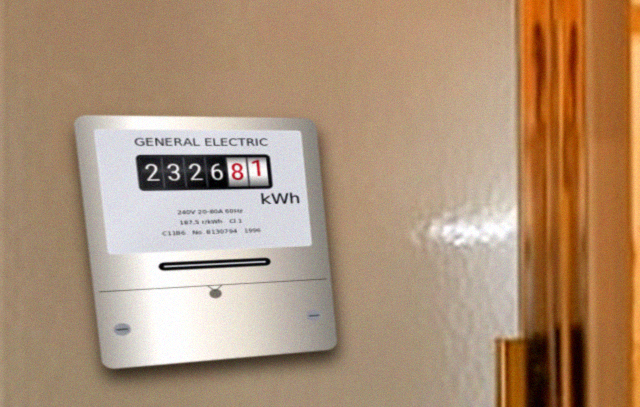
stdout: value=2326.81 unit=kWh
